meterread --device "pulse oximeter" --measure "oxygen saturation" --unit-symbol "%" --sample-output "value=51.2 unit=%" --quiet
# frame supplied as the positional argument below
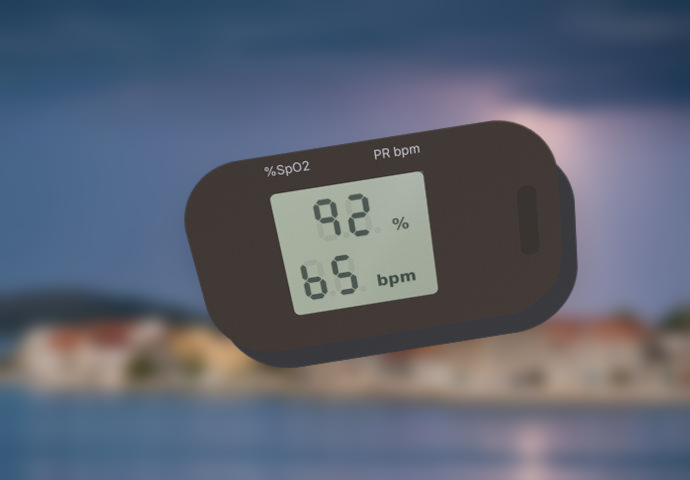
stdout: value=92 unit=%
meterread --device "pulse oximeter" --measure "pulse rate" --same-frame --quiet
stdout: value=65 unit=bpm
